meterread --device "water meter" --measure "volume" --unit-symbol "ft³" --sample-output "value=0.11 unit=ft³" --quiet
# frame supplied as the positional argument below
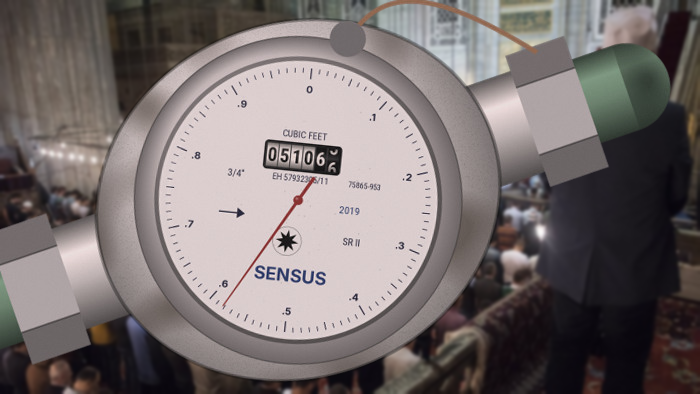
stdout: value=51065.58 unit=ft³
